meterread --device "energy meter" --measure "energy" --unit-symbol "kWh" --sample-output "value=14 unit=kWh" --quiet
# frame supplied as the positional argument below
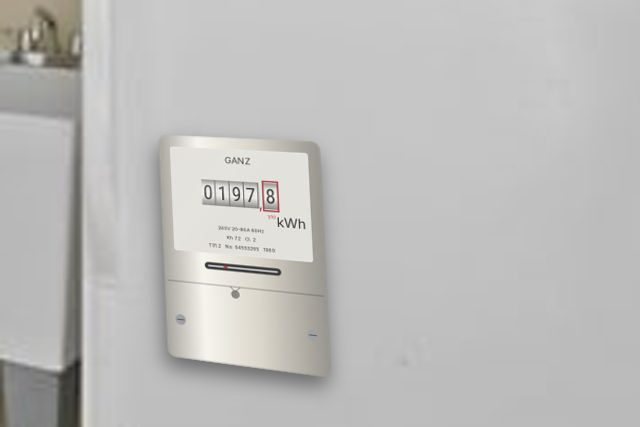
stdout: value=197.8 unit=kWh
